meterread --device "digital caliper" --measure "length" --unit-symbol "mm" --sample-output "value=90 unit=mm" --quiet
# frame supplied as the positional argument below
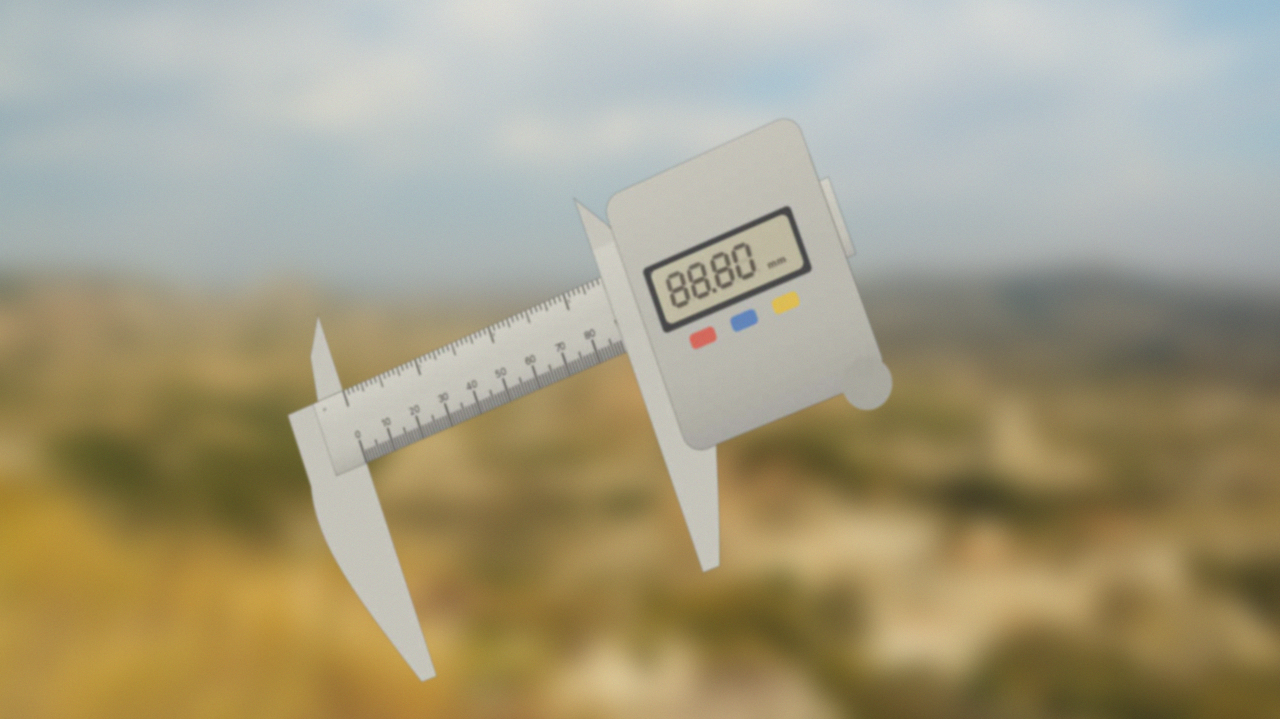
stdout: value=88.80 unit=mm
